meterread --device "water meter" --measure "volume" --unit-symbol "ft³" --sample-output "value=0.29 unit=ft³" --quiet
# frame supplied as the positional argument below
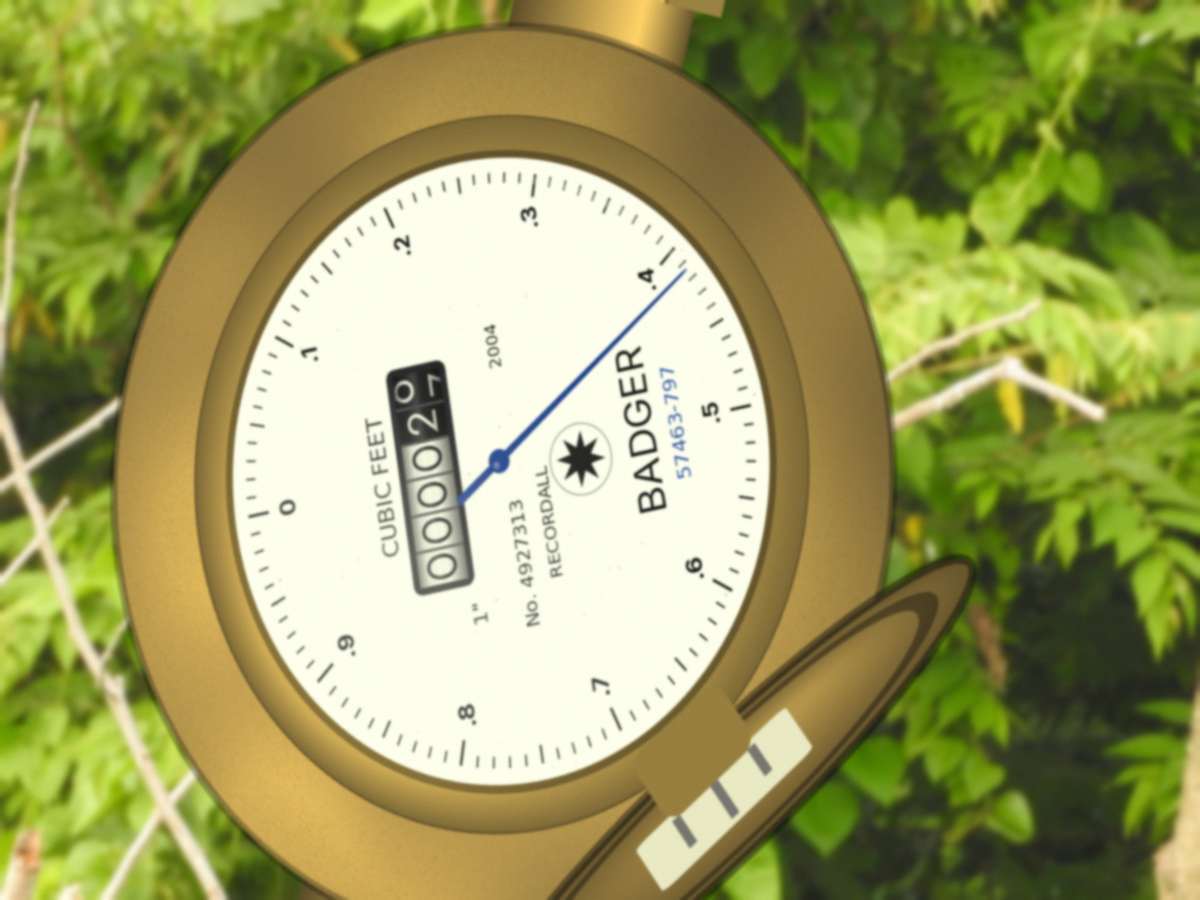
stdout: value=26.41 unit=ft³
